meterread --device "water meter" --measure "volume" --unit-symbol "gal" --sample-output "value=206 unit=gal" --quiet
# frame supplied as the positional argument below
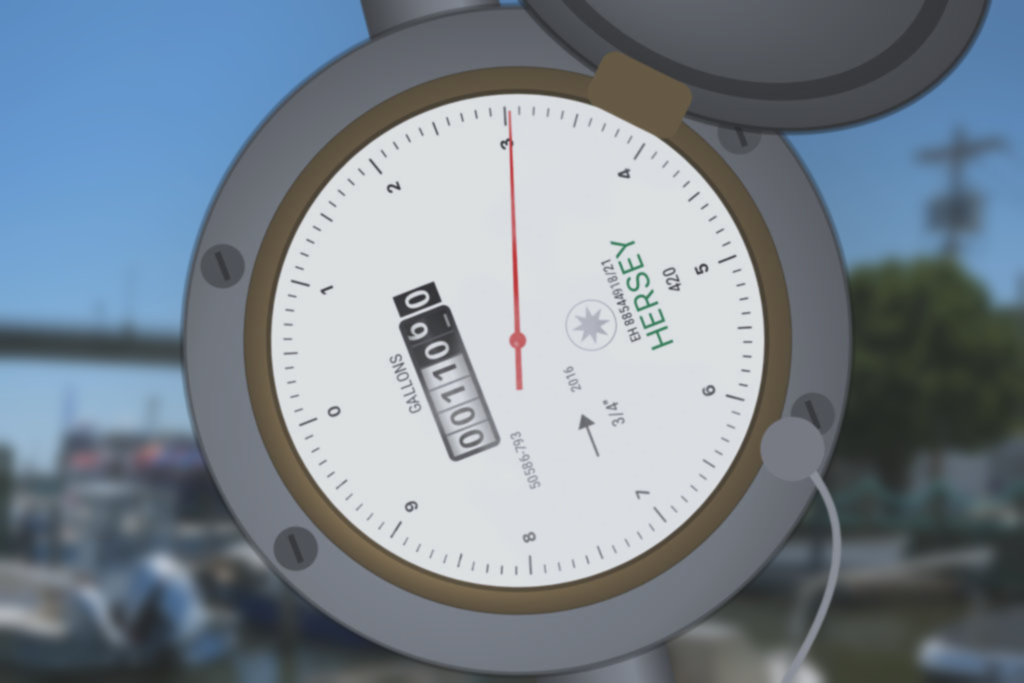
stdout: value=11063.0 unit=gal
